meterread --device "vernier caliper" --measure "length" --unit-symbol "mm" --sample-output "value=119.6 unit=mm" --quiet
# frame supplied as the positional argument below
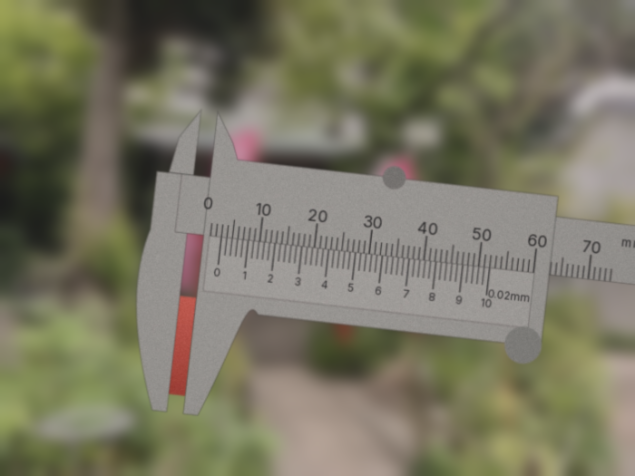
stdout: value=3.0 unit=mm
